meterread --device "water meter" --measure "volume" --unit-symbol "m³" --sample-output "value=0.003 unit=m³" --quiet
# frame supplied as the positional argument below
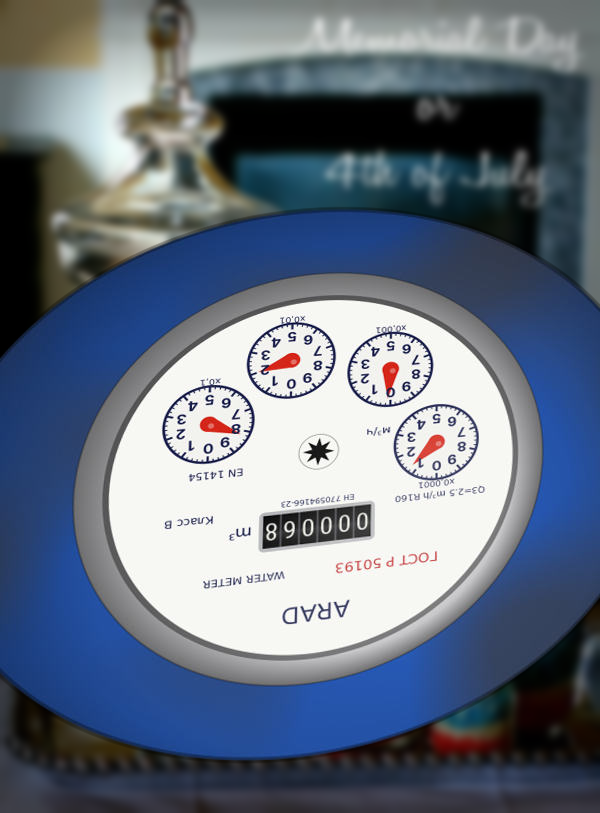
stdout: value=68.8201 unit=m³
